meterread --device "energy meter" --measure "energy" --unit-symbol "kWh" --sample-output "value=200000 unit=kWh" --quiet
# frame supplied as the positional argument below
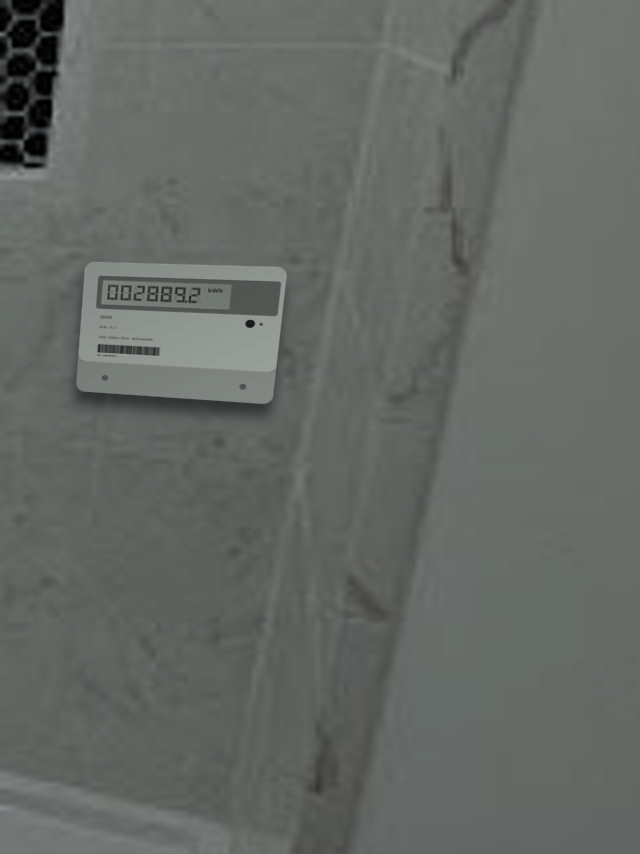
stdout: value=2889.2 unit=kWh
